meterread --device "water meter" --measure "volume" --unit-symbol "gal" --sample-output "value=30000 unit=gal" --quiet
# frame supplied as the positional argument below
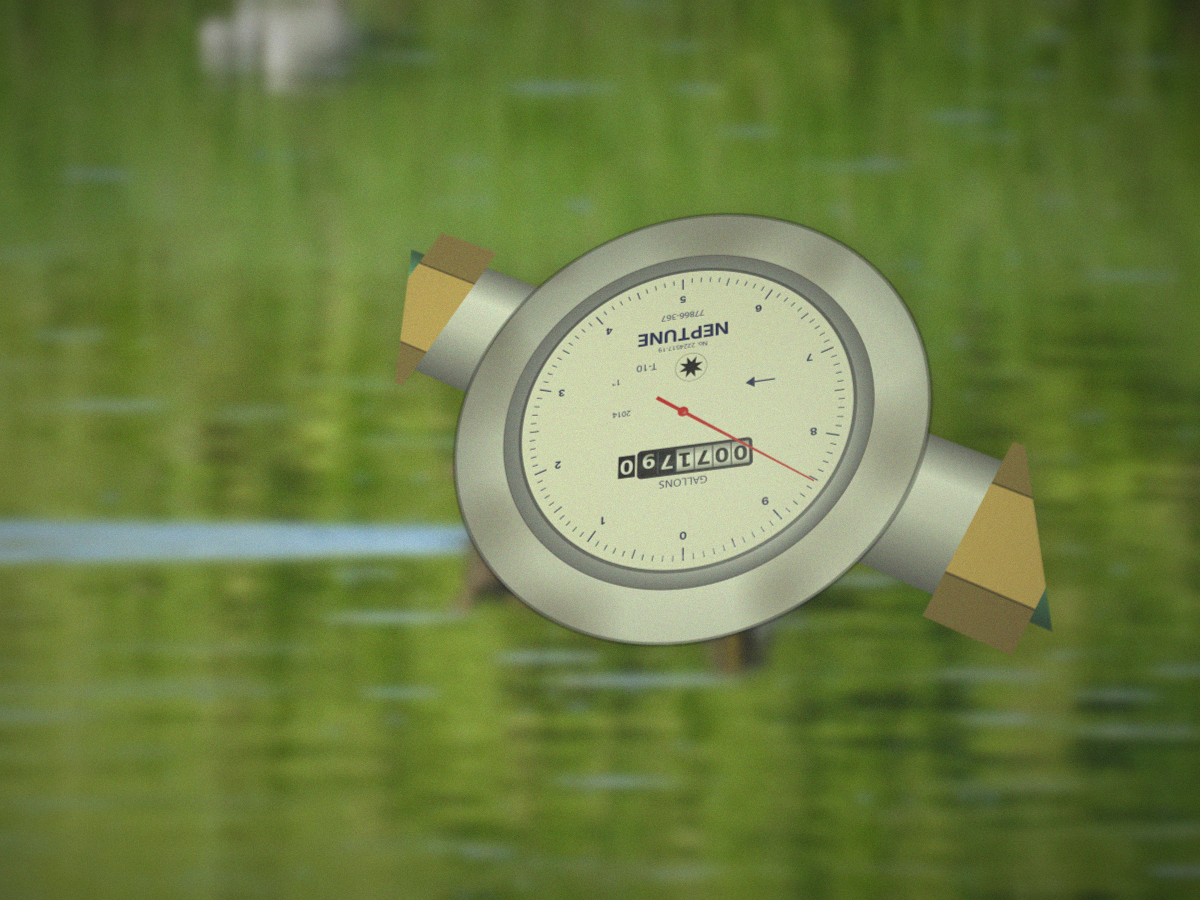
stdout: value=71788.5 unit=gal
